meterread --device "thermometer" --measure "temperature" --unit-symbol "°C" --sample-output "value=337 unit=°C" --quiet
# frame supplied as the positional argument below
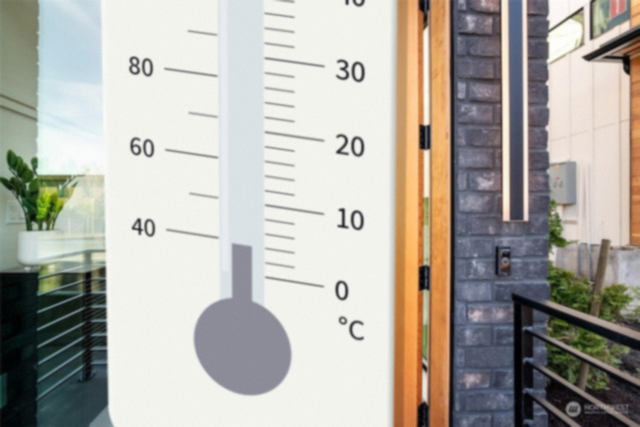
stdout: value=4 unit=°C
